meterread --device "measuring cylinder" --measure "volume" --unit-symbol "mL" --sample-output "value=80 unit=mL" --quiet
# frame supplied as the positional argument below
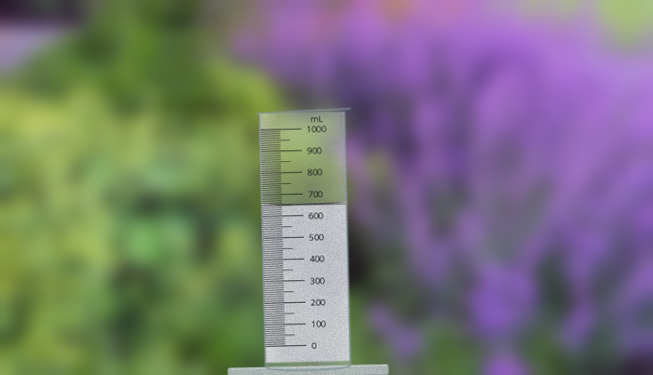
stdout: value=650 unit=mL
